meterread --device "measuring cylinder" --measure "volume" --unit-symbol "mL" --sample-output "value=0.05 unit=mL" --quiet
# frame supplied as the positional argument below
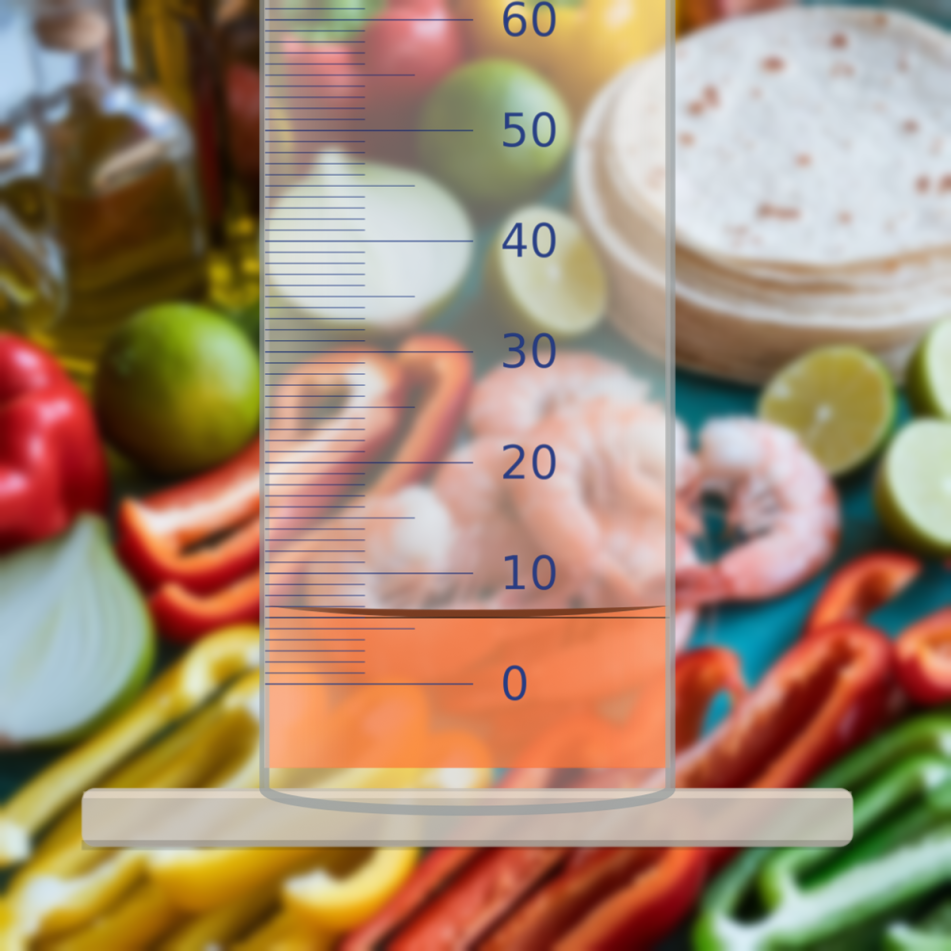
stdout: value=6 unit=mL
